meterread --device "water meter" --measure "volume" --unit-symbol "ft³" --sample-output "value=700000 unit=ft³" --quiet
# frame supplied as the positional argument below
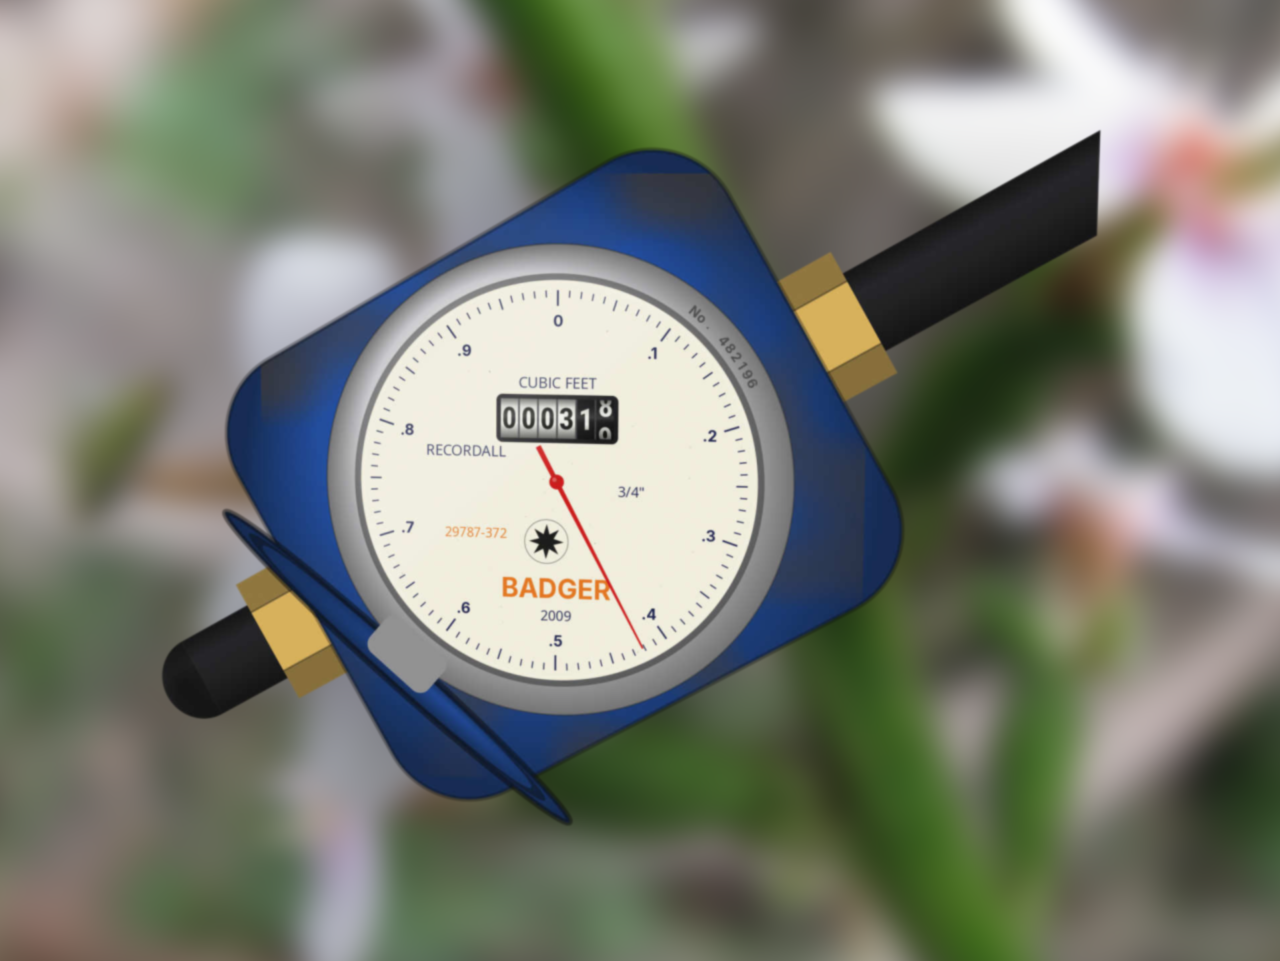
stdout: value=318.42 unit=ft³
